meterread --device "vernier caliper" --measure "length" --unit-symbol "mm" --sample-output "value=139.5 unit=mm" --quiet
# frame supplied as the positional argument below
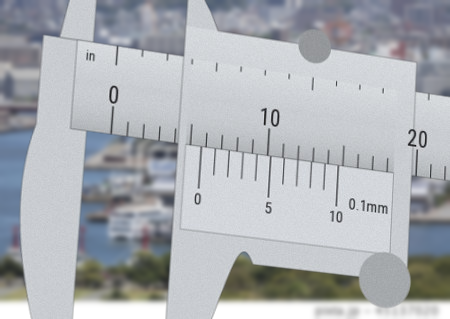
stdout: value=5.7 unit=mm
